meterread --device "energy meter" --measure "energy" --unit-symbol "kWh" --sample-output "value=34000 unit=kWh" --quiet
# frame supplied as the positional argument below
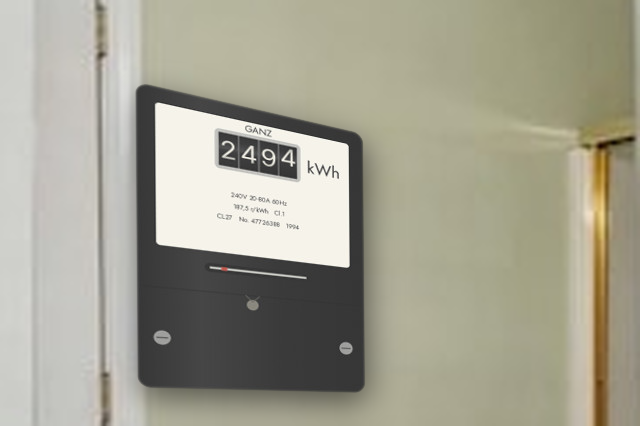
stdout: value=2494 unit=kWh
